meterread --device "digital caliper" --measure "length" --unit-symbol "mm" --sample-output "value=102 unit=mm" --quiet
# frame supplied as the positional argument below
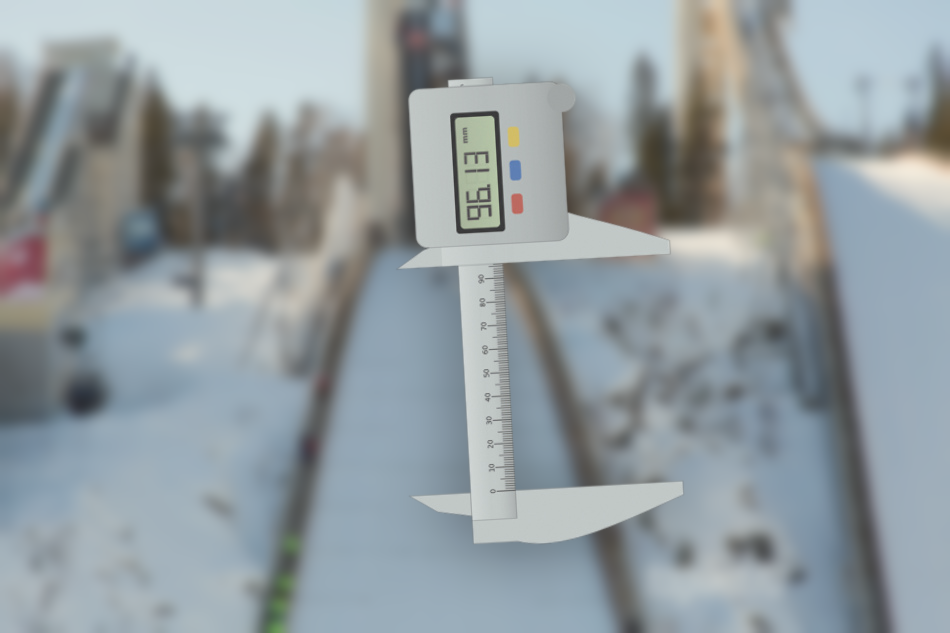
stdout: value=96.13 unit=mm
